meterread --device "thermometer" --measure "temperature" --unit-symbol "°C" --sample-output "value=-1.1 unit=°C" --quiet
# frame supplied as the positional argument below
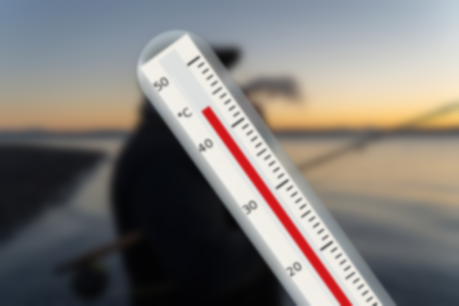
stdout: value=44 unit=°C
